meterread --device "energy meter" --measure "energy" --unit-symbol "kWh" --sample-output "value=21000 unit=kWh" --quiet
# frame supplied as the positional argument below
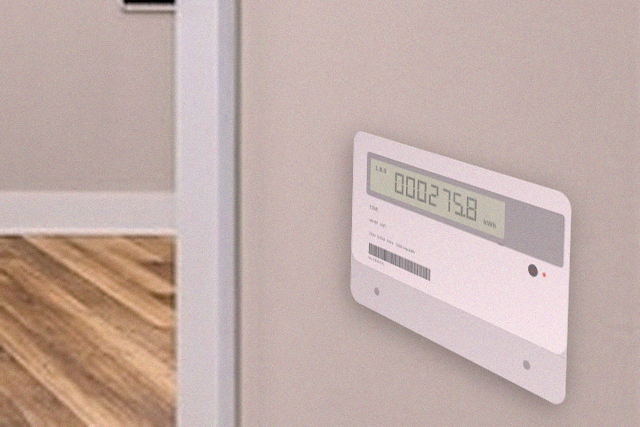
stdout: value=275.8 unit=kWh
